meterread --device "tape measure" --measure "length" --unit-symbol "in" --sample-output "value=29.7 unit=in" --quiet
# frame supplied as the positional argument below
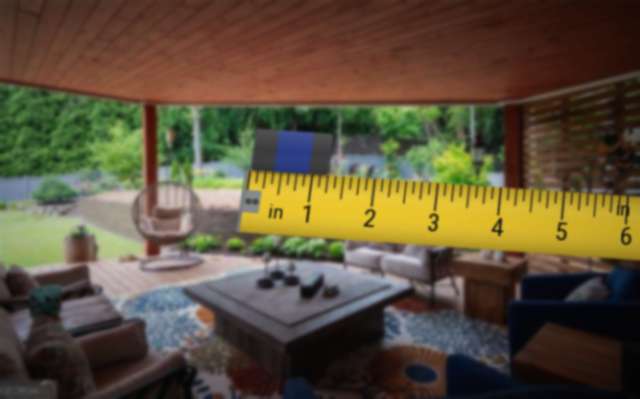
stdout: value=1.25 unit=in
